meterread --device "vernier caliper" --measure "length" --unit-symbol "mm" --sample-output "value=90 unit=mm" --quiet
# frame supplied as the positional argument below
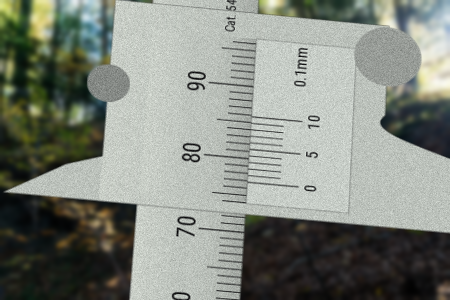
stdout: value=76.8 unit=mm
